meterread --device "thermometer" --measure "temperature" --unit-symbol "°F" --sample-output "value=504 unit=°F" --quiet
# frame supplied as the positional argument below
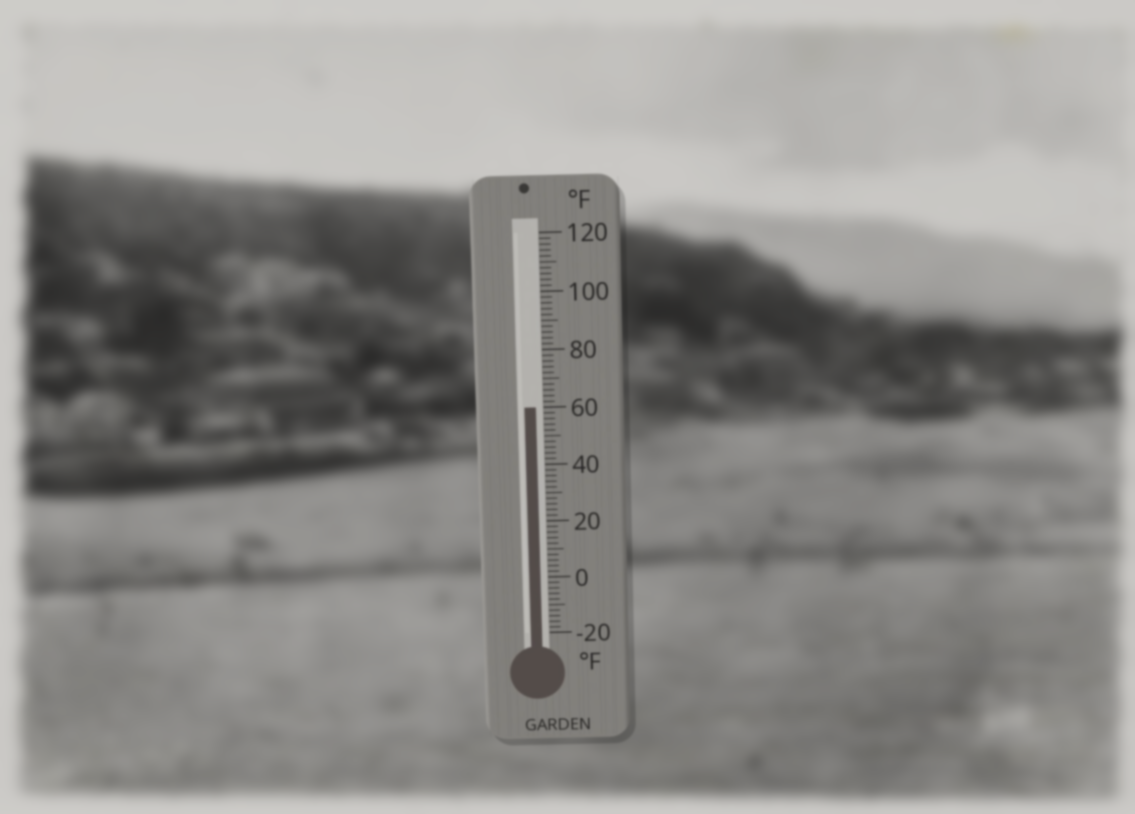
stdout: value=60 unit=°F
